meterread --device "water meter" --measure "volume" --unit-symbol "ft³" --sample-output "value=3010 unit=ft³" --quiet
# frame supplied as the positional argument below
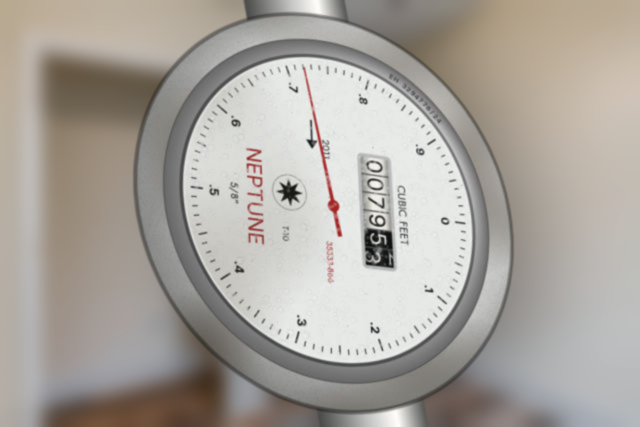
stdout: value=7952.72 unit=ft³
